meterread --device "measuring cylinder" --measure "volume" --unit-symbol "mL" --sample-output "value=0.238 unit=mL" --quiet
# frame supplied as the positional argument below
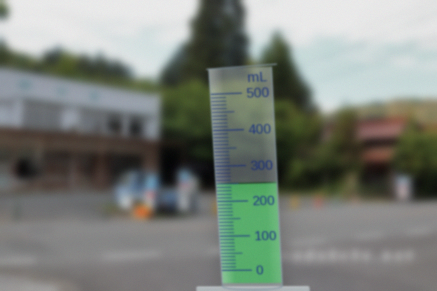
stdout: value=250 unit=mL
